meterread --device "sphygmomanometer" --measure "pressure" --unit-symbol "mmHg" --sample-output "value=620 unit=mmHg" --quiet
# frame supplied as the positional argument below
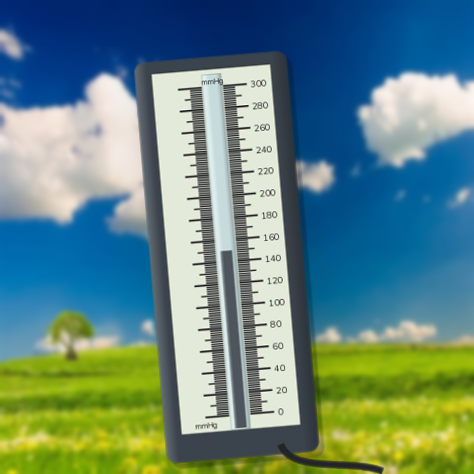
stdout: value=150 unit=mmHg
